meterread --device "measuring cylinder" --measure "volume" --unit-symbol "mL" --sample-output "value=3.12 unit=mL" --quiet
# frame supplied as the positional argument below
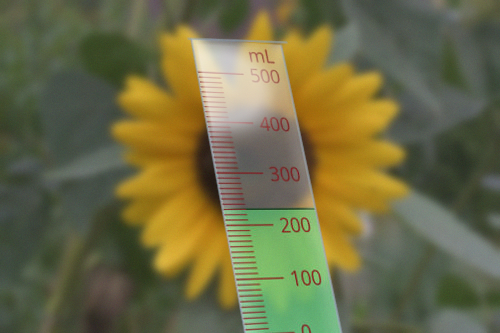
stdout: value=230 unit=mL
